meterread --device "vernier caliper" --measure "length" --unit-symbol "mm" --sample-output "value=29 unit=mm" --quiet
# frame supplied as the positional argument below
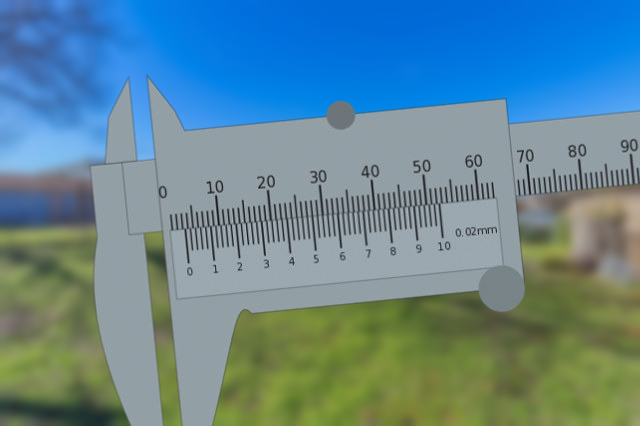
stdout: value=3.5 unit=mm
